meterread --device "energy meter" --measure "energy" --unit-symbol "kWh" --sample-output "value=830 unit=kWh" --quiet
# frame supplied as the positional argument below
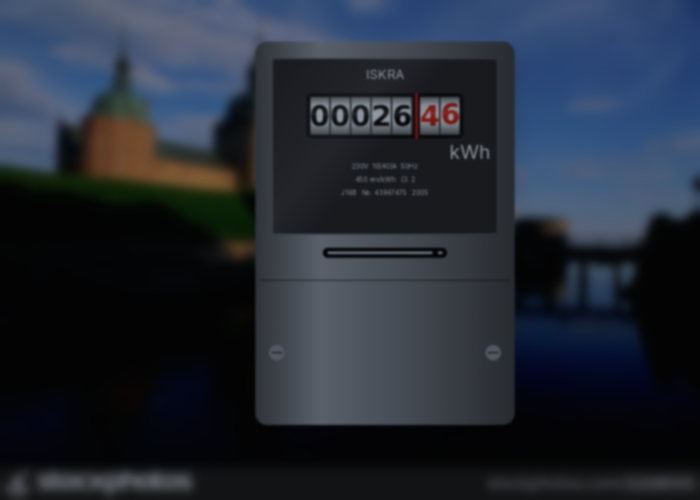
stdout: value=26.46 unit=kWh
